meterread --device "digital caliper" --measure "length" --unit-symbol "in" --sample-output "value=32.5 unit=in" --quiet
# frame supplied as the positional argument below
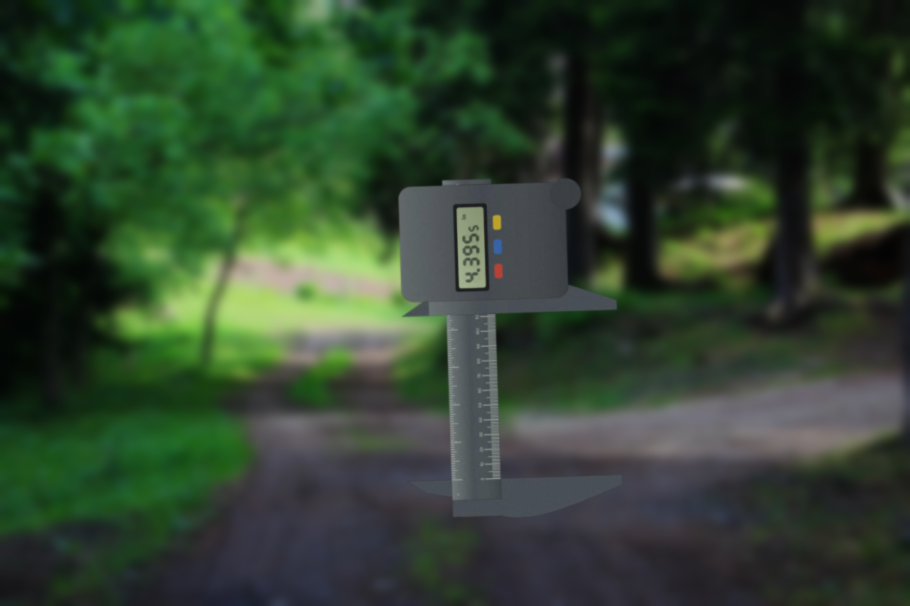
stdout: value=4.3955 unit=in
